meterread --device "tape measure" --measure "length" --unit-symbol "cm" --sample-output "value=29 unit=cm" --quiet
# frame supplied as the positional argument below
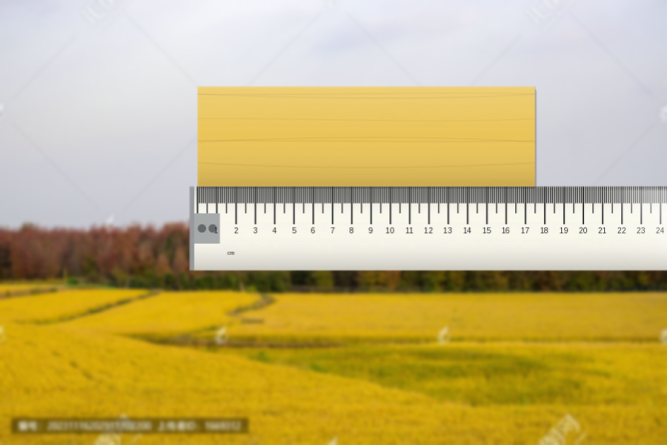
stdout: value=17.5 unit=cm
